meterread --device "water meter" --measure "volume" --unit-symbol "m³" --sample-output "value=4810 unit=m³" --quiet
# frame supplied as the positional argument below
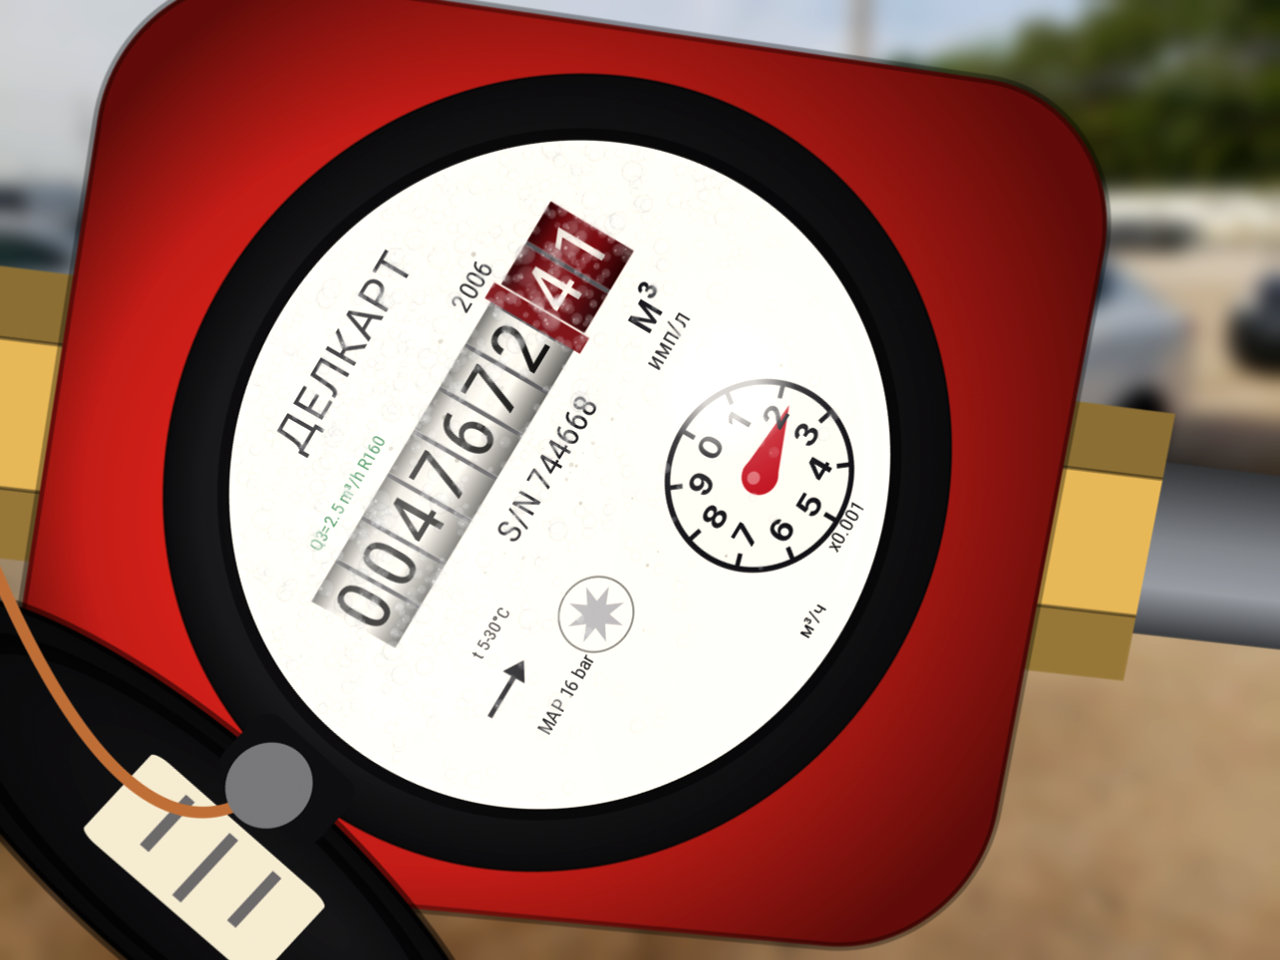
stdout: value=47672.412 unit=m³
